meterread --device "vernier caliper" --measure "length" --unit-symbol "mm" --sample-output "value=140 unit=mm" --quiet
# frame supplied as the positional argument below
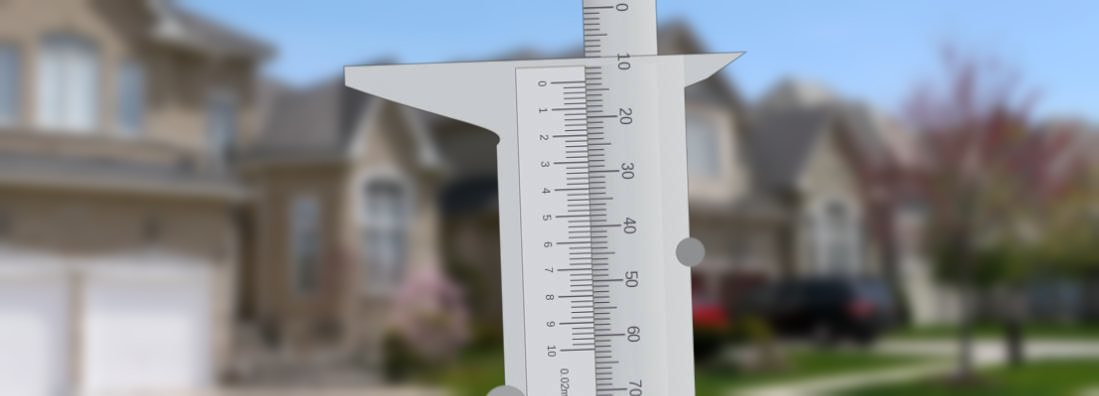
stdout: value=13.5 unit=mm
